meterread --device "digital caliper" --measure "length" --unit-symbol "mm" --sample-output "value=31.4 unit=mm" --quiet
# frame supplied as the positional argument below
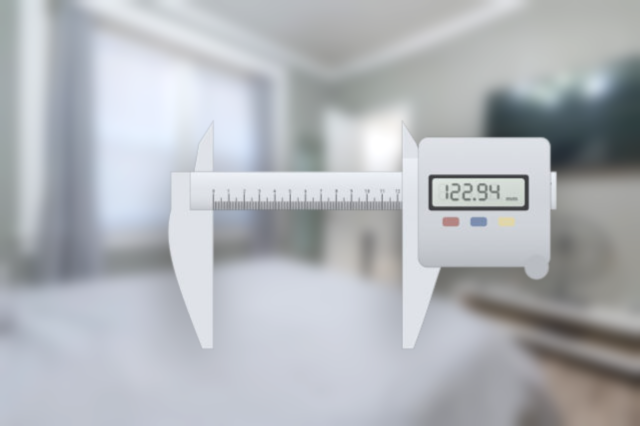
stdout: value=122.94 unit=mm
